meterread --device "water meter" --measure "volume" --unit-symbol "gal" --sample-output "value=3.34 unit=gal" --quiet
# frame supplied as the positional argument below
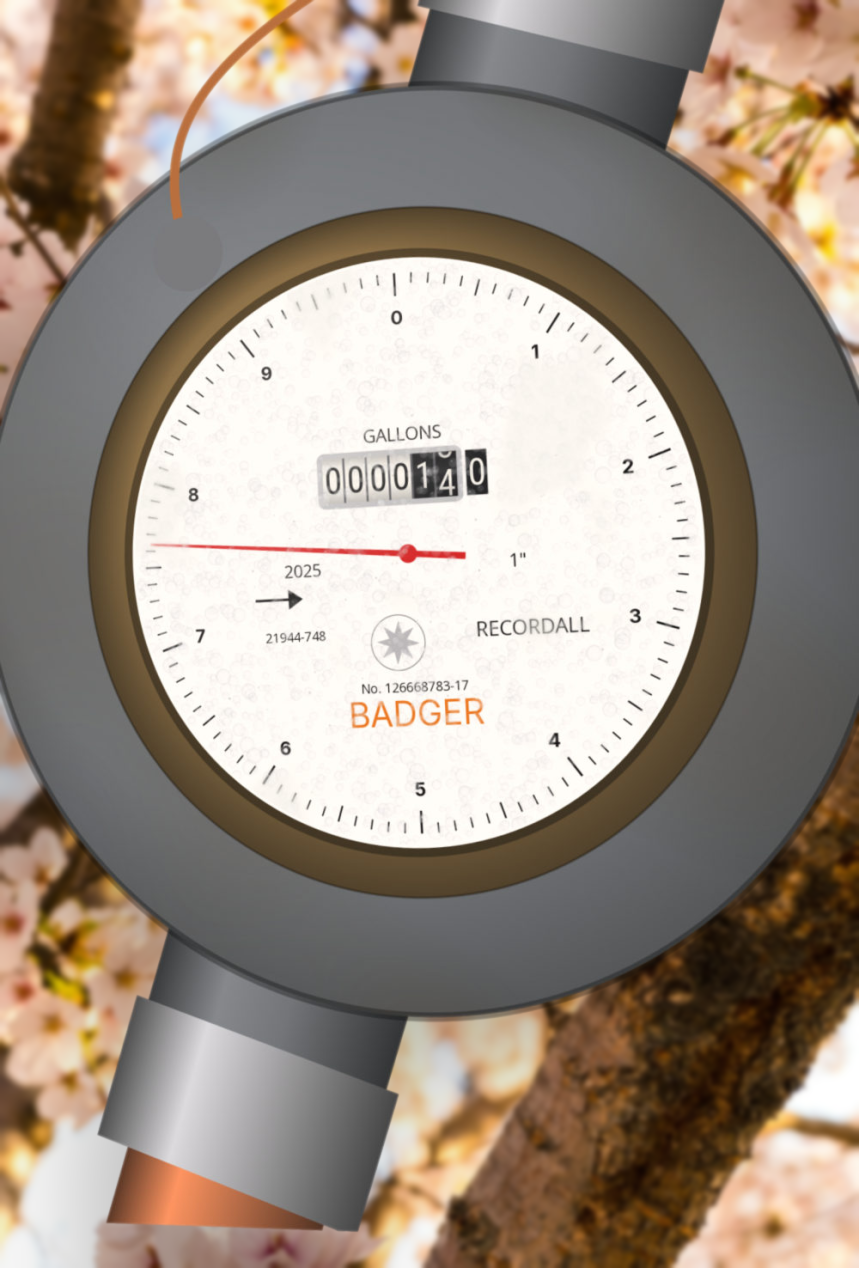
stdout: value=137.6 unit=gal
